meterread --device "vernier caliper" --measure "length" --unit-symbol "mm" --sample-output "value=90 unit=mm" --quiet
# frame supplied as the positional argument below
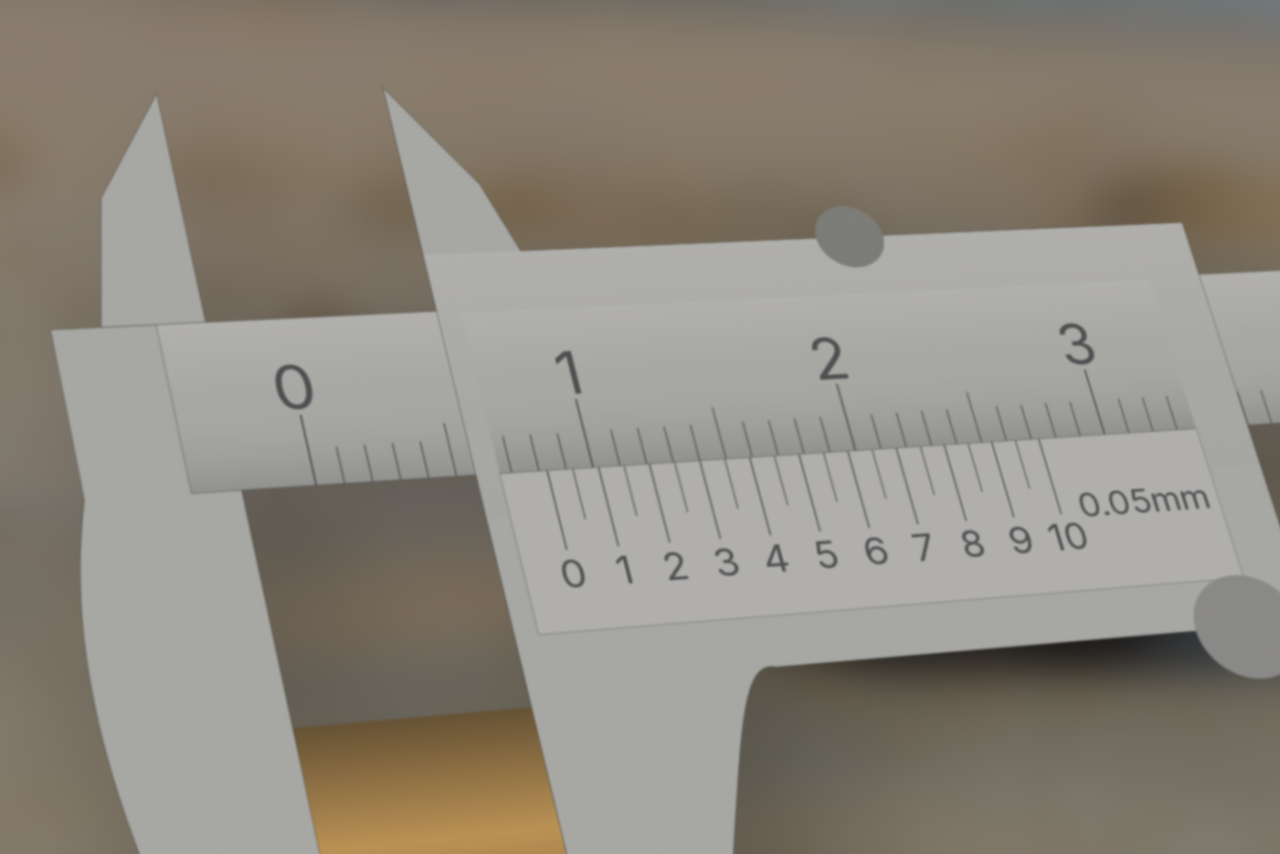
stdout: value=8.3 unit=mm
